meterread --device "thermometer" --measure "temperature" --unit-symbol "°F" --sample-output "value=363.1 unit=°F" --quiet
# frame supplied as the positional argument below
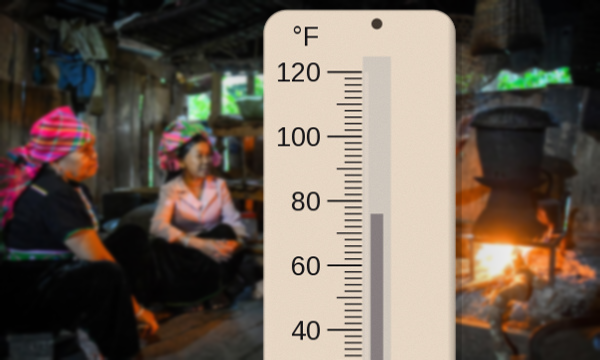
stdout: value=76 unit=°F
